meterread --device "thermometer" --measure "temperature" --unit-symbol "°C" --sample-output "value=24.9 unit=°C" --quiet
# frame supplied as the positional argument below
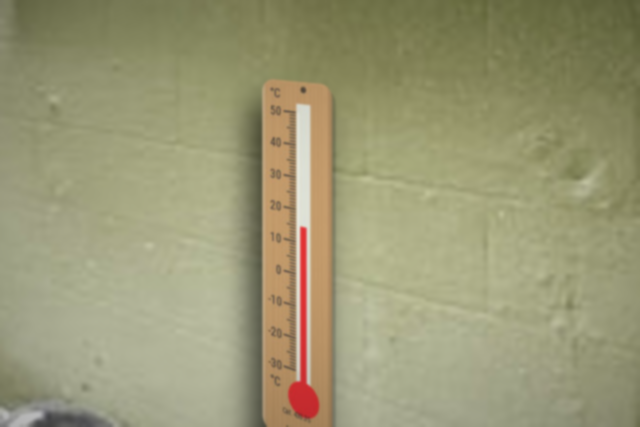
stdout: value=15 unit=°C
